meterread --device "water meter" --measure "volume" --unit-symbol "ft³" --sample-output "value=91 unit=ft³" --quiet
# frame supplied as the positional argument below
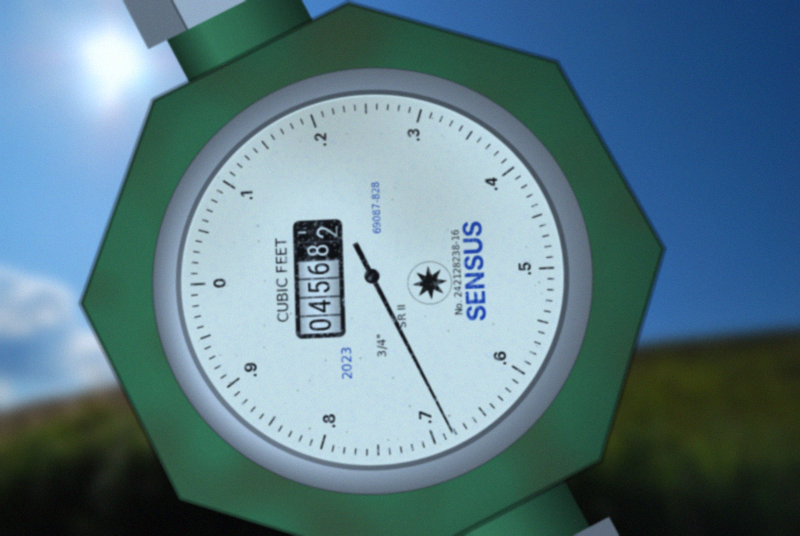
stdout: value=45681.68 unit=ft³
